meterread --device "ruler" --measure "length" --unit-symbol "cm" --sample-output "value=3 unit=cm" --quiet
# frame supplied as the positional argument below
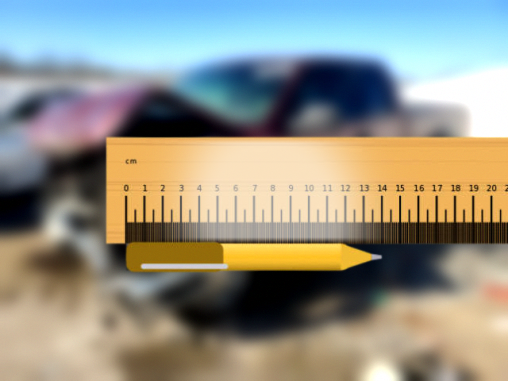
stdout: value=14 unit=cm
